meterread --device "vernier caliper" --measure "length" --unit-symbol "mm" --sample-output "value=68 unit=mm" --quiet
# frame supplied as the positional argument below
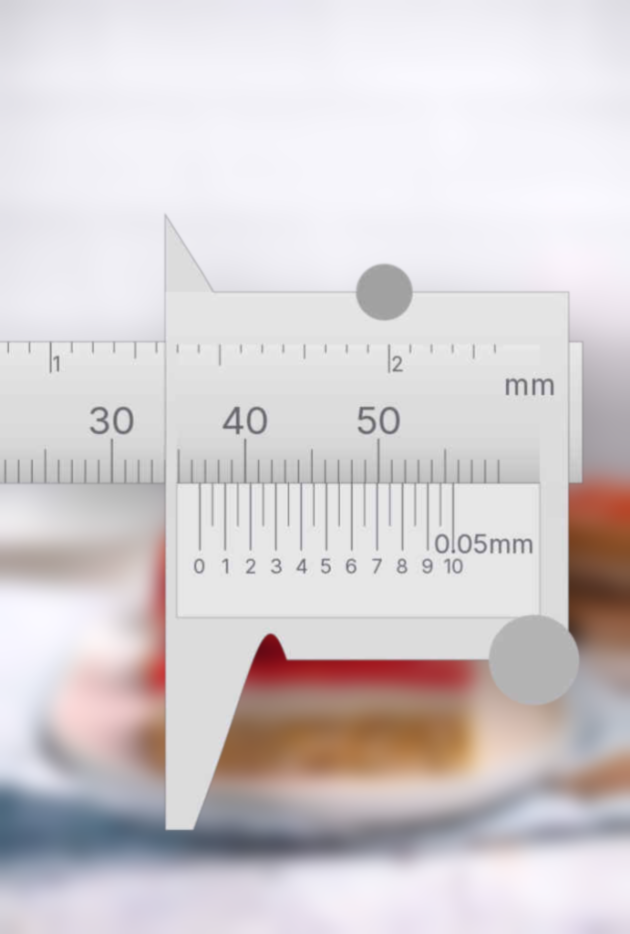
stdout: value=36.6 unit=mm
